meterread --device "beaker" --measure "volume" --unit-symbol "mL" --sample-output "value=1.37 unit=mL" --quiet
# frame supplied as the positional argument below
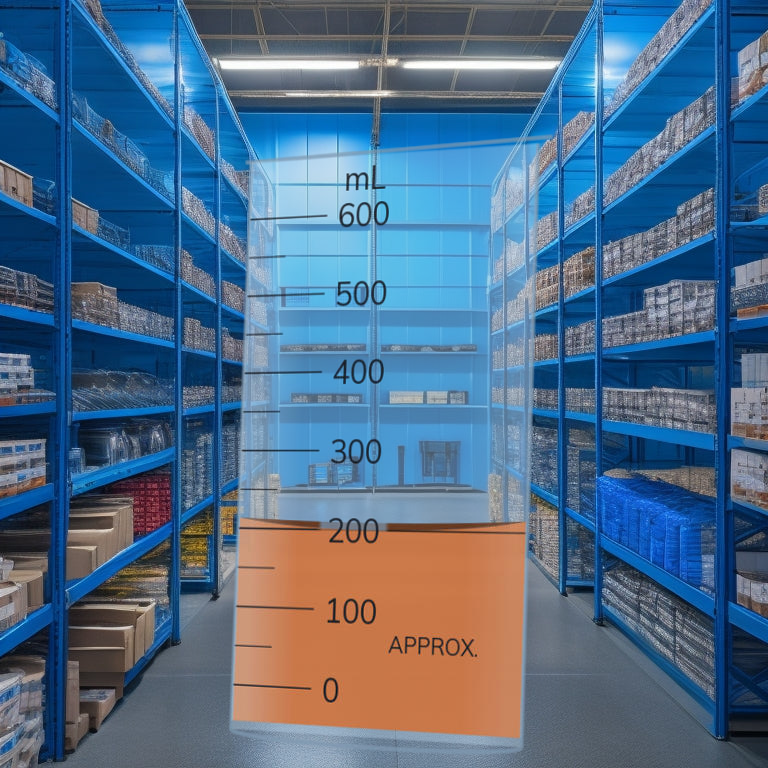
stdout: value=200 unit=mL
